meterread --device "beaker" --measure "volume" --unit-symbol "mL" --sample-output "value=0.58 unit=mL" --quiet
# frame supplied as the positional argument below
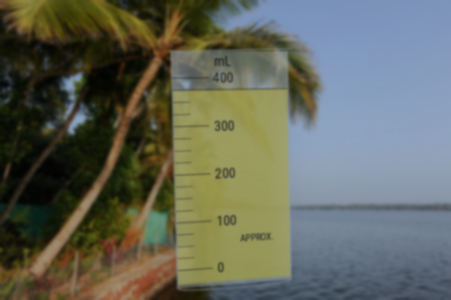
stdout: value=375 unit=mL
